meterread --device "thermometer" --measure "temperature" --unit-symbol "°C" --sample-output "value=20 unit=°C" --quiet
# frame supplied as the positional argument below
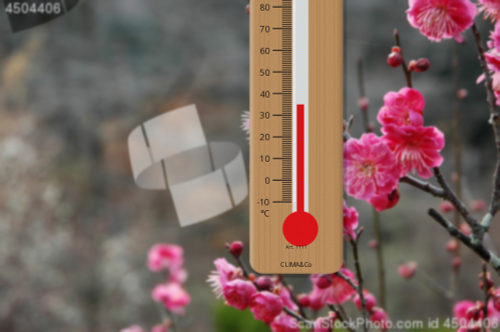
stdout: value=35 unit=°C
